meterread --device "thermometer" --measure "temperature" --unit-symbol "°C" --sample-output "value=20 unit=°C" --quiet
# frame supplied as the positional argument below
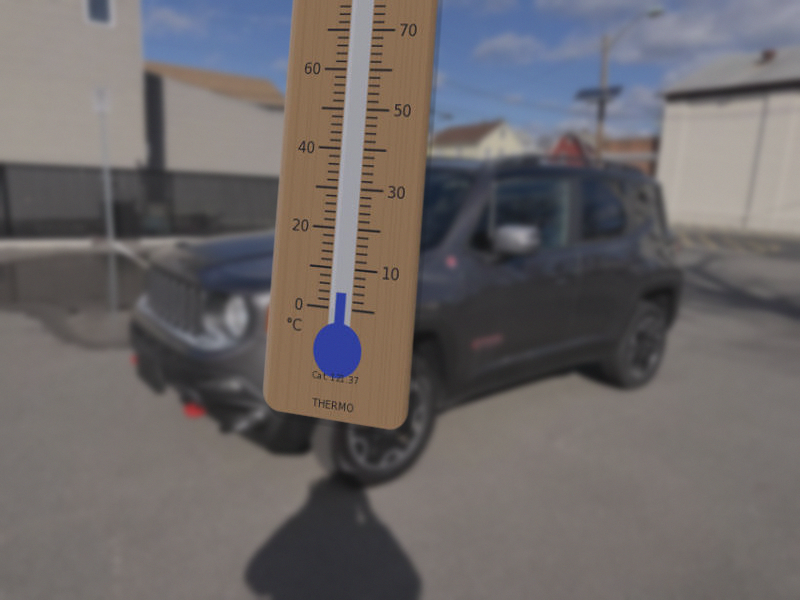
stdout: value=4 unit=°C
